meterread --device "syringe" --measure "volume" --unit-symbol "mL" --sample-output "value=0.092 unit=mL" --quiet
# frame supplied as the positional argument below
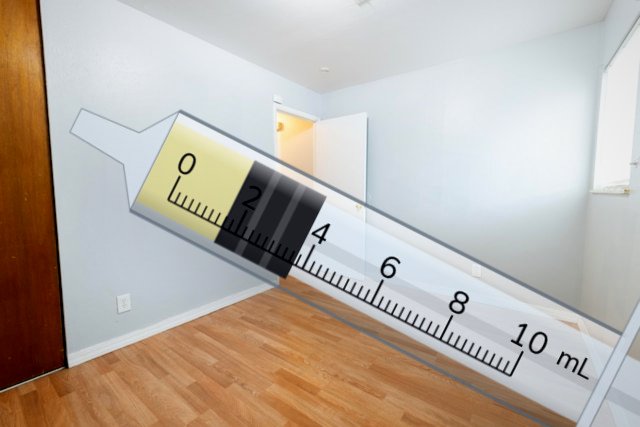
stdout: value=1.6 unit=mL
